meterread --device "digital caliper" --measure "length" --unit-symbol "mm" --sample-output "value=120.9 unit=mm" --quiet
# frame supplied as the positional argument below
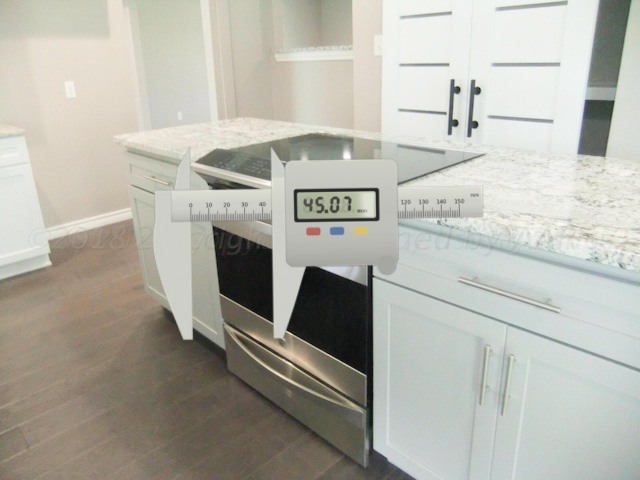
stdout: value=45.07 unit=mm
